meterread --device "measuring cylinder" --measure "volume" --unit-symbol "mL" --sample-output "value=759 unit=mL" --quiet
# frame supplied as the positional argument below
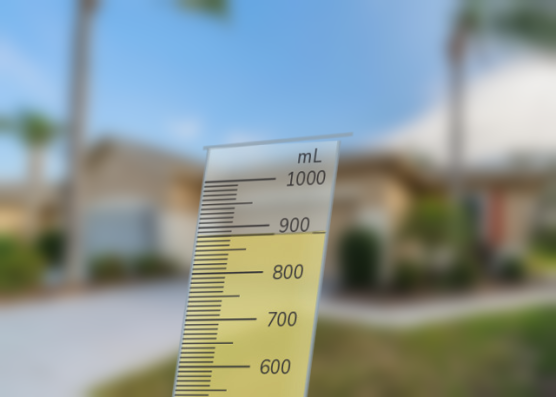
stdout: value=880 unit=mL
